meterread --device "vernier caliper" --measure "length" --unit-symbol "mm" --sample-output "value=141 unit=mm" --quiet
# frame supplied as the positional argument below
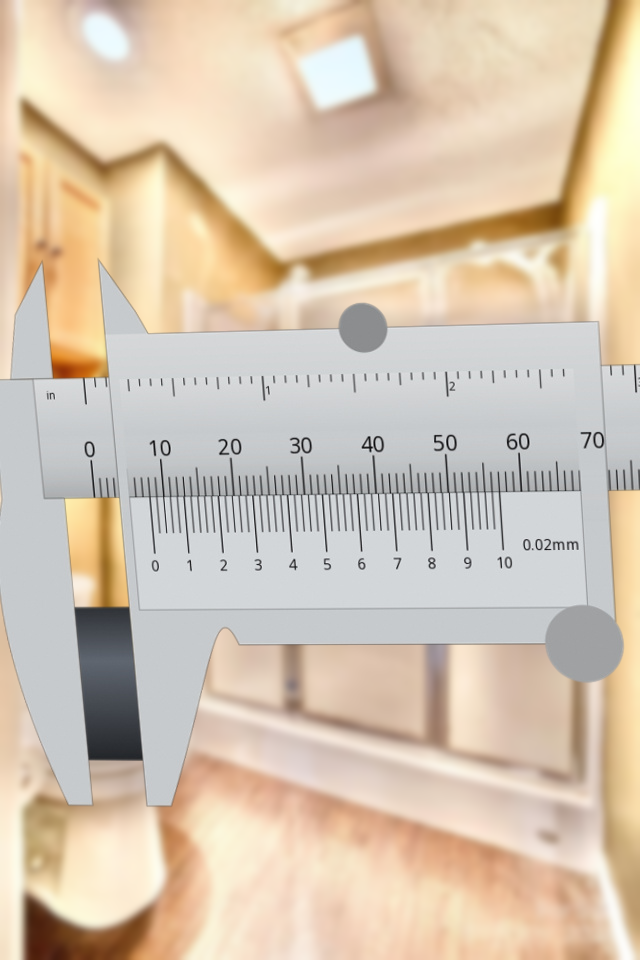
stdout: value=8.0 unit=mm
